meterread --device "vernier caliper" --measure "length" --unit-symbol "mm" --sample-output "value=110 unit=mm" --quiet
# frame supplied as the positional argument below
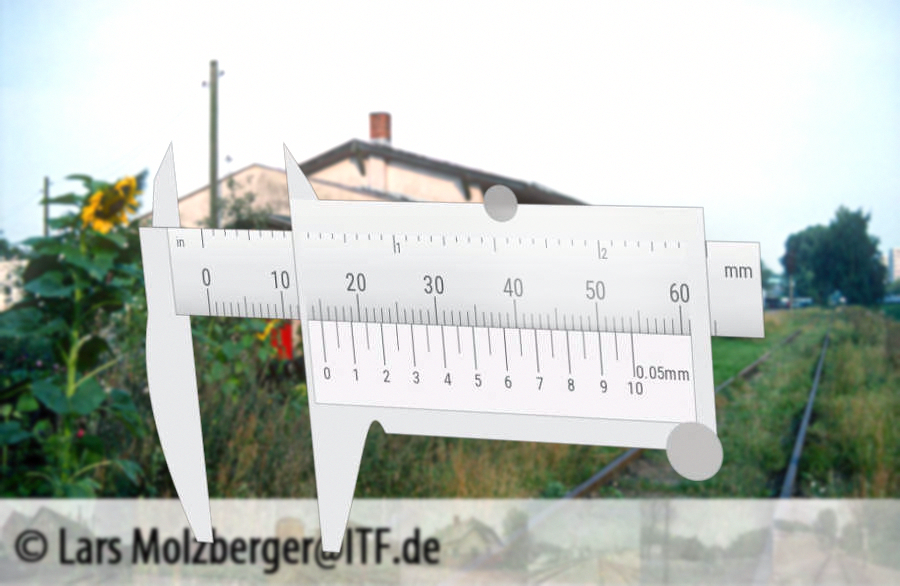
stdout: value=15.0 unit=mm
